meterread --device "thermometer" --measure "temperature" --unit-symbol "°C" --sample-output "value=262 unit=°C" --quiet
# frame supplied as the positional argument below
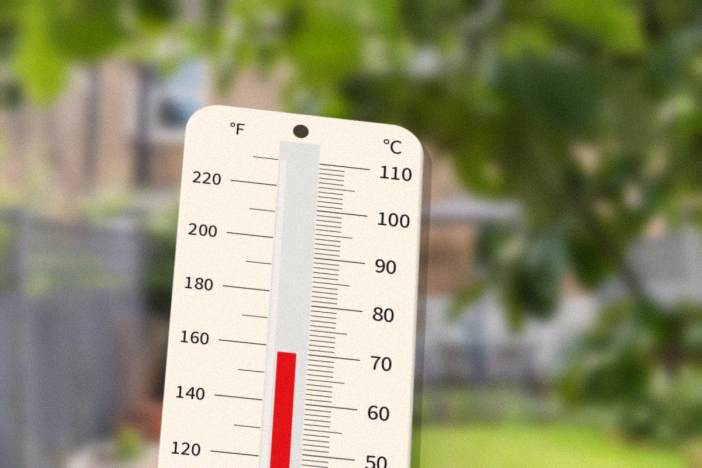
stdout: value=70 unit=°C
